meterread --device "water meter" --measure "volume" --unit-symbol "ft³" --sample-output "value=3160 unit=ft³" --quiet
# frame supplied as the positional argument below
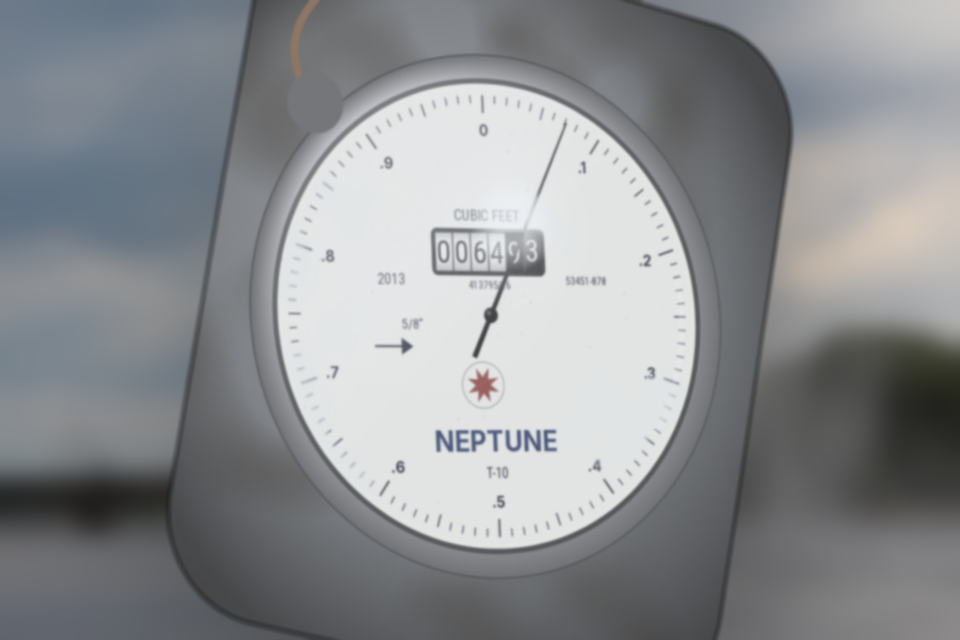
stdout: value=6493.07 unit=ft³
